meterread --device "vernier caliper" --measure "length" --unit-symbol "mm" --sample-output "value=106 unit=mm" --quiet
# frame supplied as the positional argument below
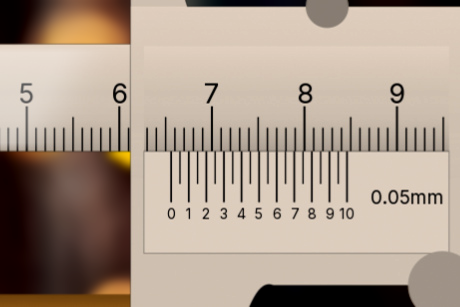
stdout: value=65.6 unit=mm
